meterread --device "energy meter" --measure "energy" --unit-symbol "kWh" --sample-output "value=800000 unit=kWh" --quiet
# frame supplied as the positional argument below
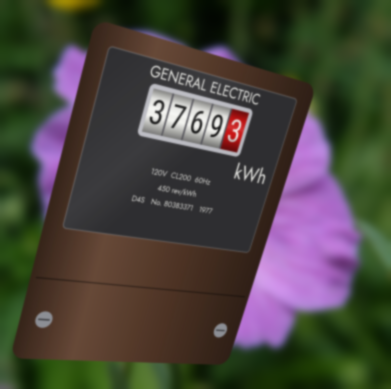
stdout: value=3769.3 unit=kWh
